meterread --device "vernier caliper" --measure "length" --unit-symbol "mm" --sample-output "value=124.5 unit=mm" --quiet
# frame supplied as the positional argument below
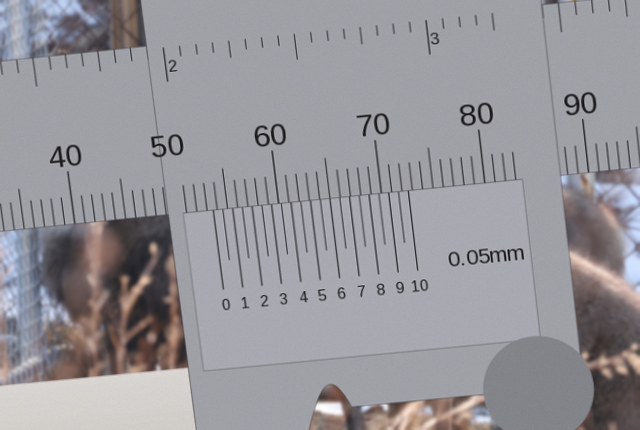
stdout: value=53.6 unit=mm
